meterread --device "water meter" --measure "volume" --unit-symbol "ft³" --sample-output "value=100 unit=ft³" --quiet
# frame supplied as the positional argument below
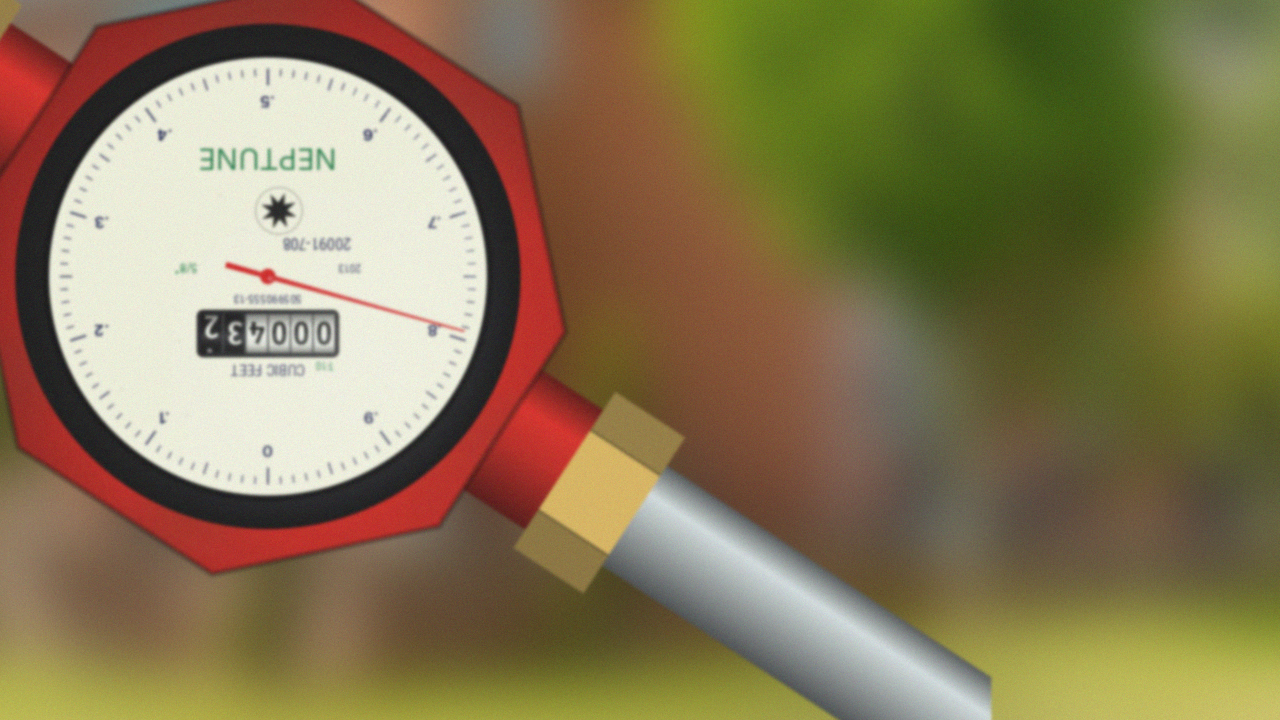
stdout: value=431.79 unit=ft³
